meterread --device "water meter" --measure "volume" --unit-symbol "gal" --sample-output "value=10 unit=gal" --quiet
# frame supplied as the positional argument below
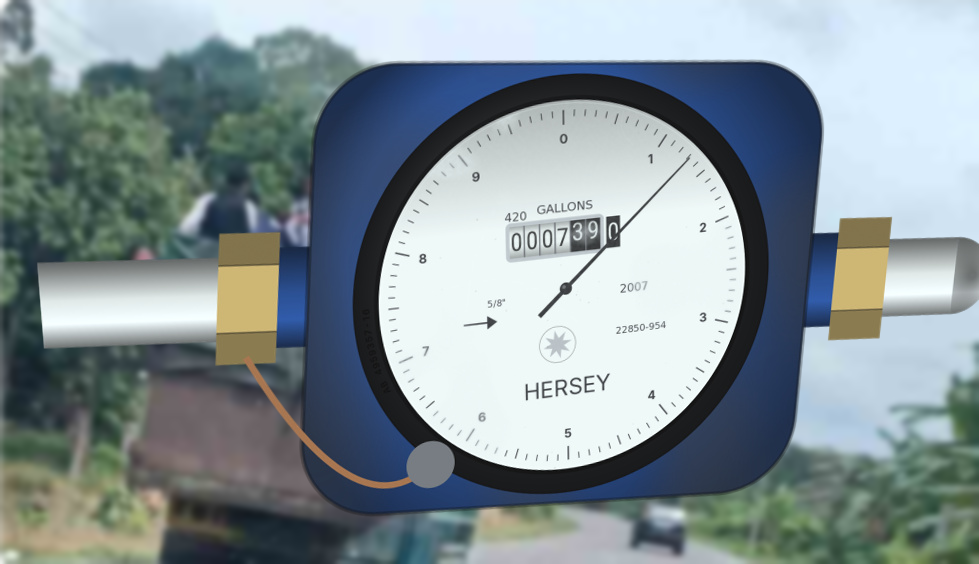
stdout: value=7391.3 unit=gal
